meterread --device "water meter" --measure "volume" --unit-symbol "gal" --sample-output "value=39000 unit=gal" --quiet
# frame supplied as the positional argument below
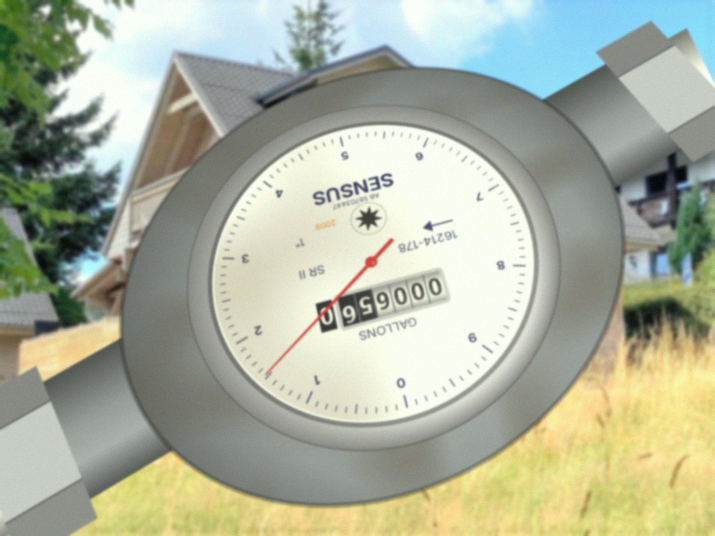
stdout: value=6561.5 unit=gal
